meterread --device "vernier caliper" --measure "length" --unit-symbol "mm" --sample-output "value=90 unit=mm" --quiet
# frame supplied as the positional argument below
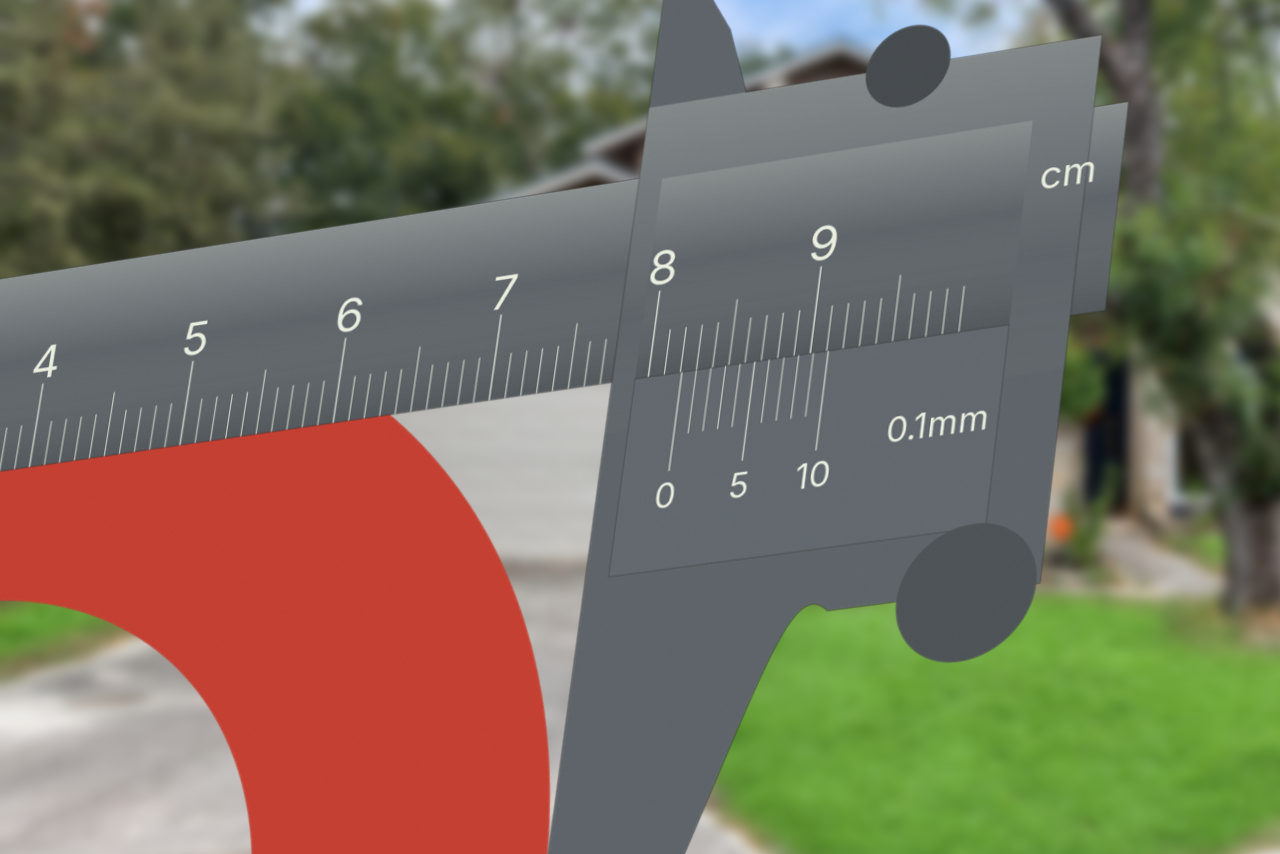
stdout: value=82.1 unit=mm
